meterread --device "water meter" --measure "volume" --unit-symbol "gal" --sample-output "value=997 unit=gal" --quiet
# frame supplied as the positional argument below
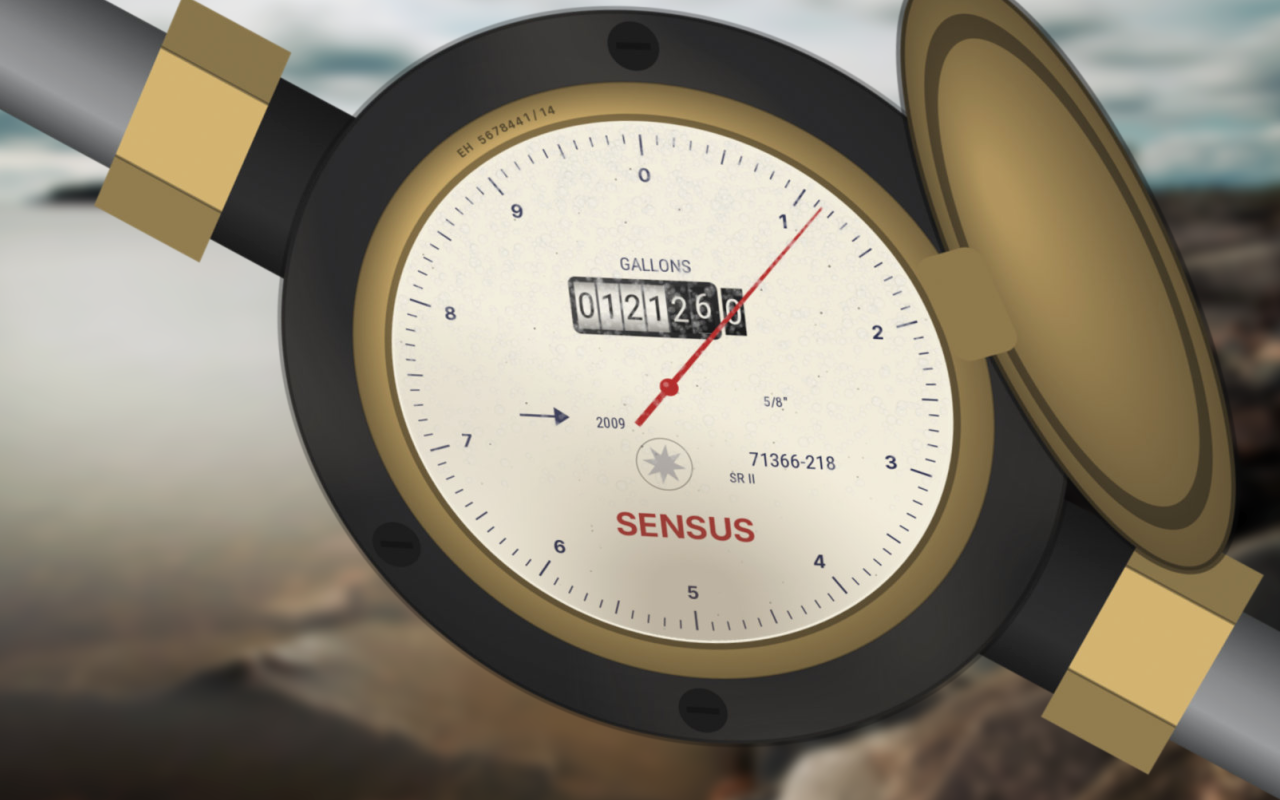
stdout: value=121261.1 unit=gal
